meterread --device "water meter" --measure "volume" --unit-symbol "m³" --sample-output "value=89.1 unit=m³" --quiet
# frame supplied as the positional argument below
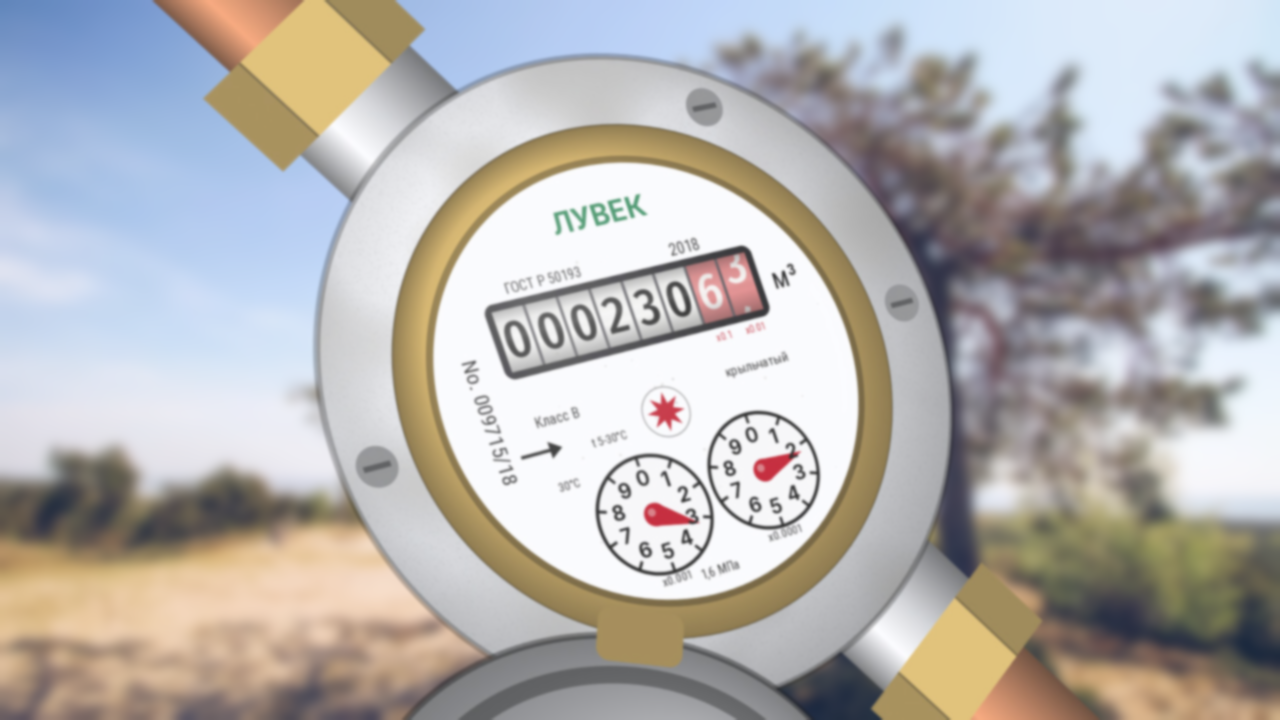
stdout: value=230.6332 unit=m³
